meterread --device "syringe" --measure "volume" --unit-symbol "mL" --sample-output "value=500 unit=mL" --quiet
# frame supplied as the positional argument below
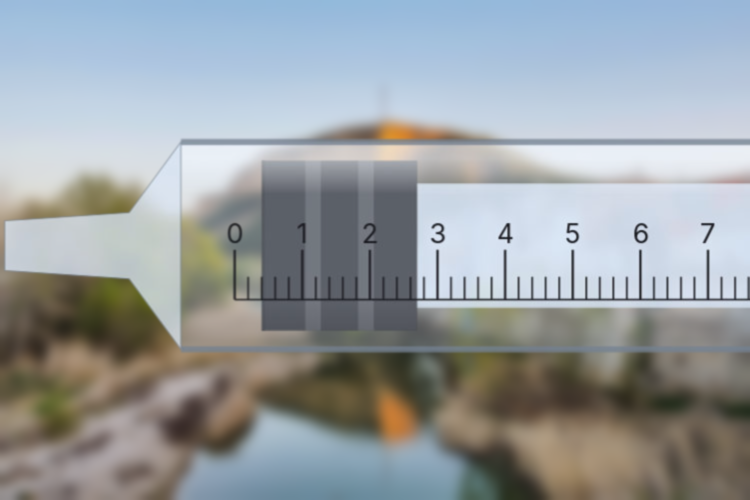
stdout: value=0.4 unit=mL
